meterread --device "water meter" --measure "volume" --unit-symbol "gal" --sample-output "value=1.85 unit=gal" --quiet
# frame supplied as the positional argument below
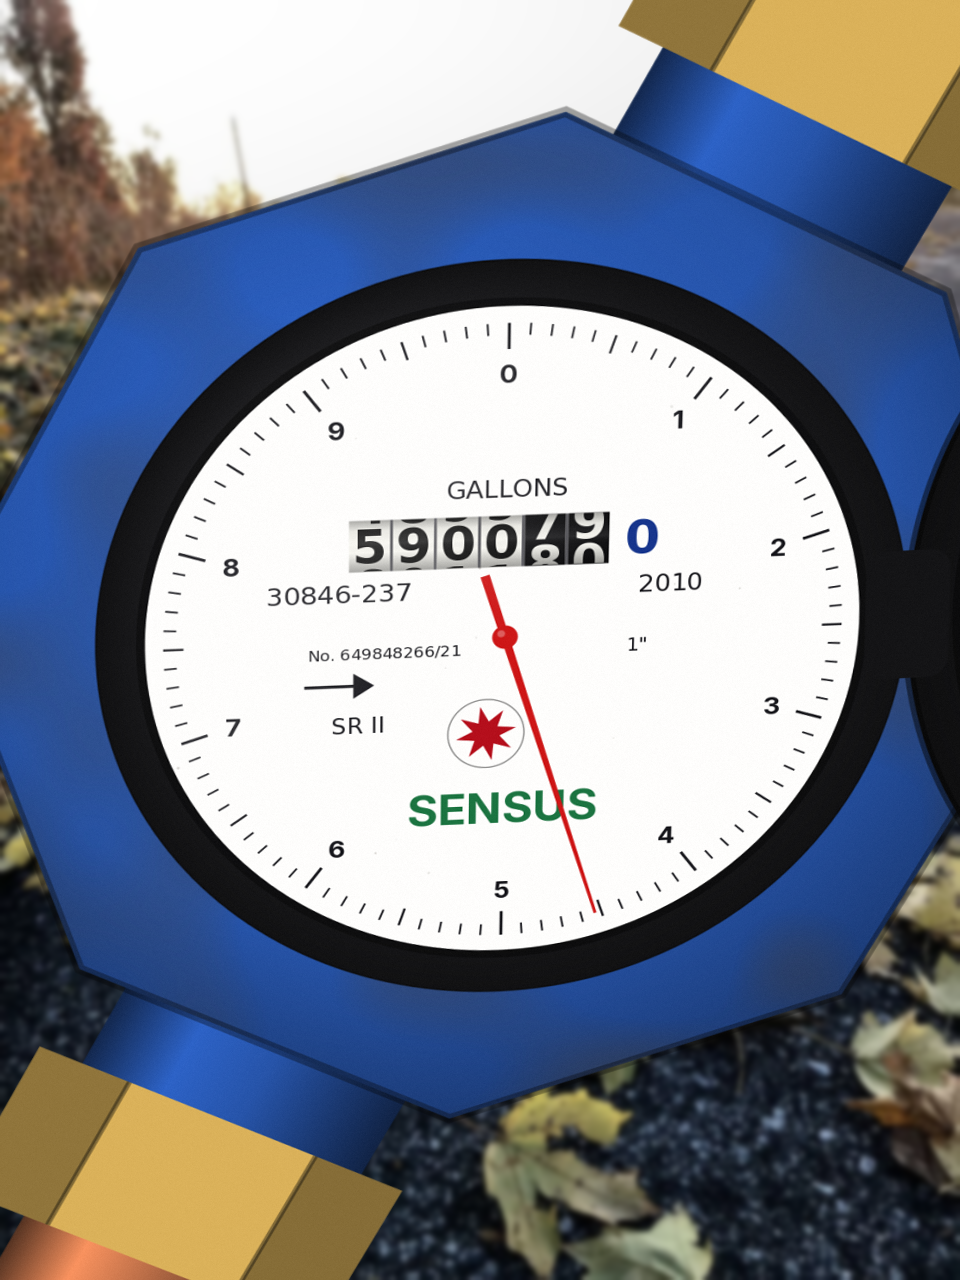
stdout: value=5900794.5 unit=gal
